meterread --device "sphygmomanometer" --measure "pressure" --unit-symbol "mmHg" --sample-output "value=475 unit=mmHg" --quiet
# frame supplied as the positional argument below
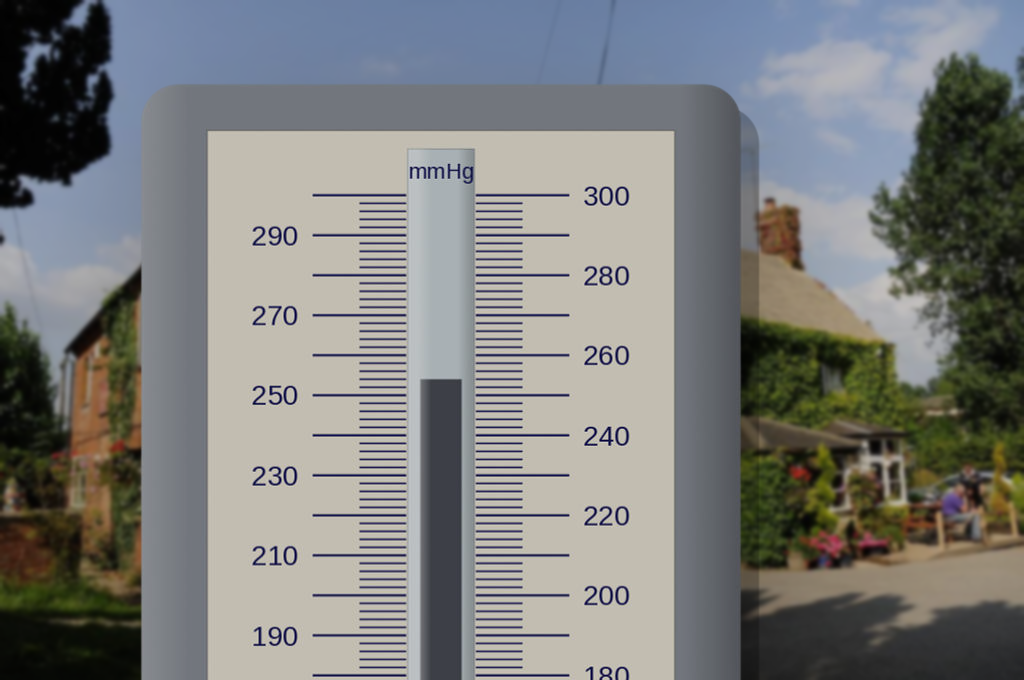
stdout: value=254 unit=mmHg
